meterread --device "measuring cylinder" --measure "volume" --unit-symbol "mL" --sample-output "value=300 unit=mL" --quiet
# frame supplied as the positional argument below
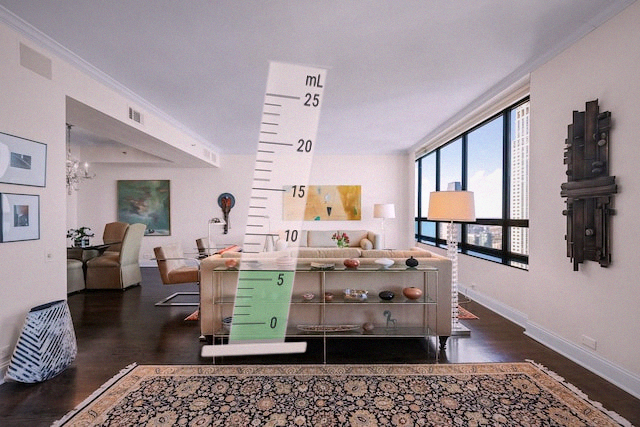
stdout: value=6 unit=mL
